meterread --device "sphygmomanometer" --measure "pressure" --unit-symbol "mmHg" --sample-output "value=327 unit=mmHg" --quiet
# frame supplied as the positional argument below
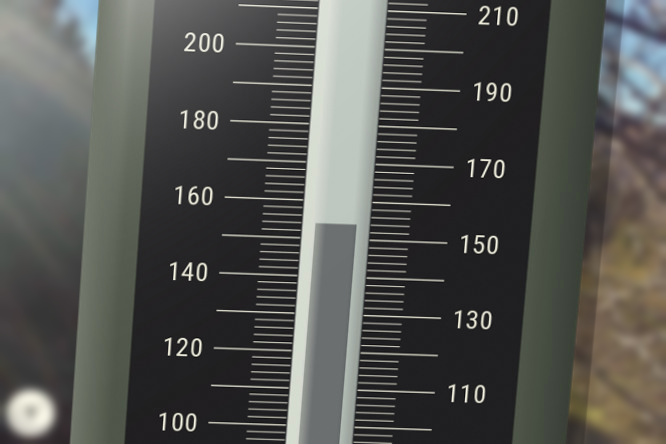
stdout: value=154 unit=mmHg
